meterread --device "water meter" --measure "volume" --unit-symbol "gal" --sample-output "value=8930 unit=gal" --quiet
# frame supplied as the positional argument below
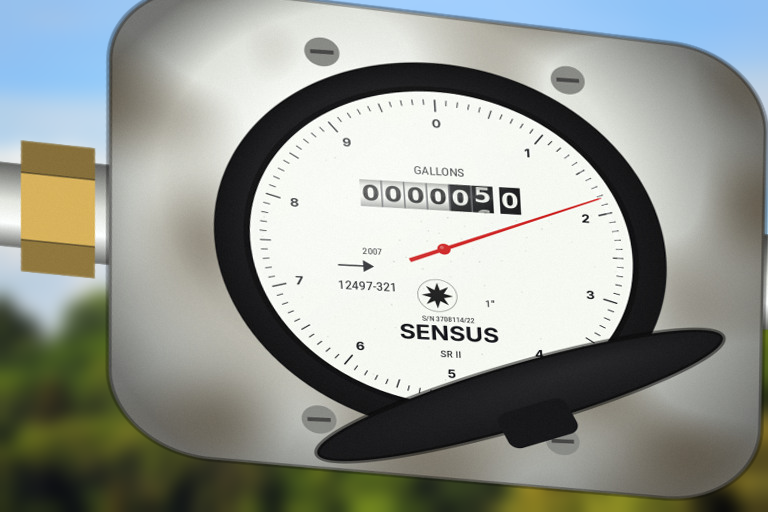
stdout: value=51.8 unit=gal
